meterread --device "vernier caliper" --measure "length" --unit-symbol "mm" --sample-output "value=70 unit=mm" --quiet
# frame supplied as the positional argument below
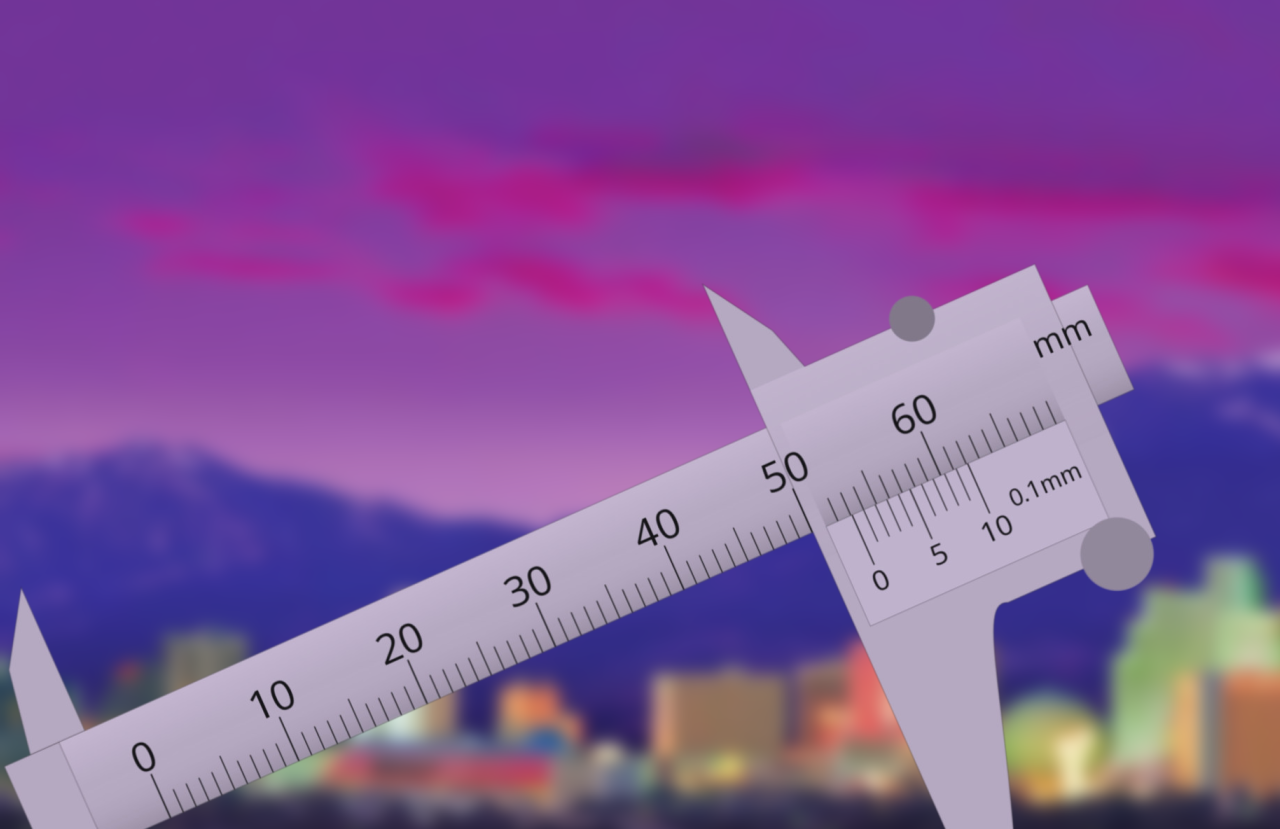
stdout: value=53.1 unit=mm
